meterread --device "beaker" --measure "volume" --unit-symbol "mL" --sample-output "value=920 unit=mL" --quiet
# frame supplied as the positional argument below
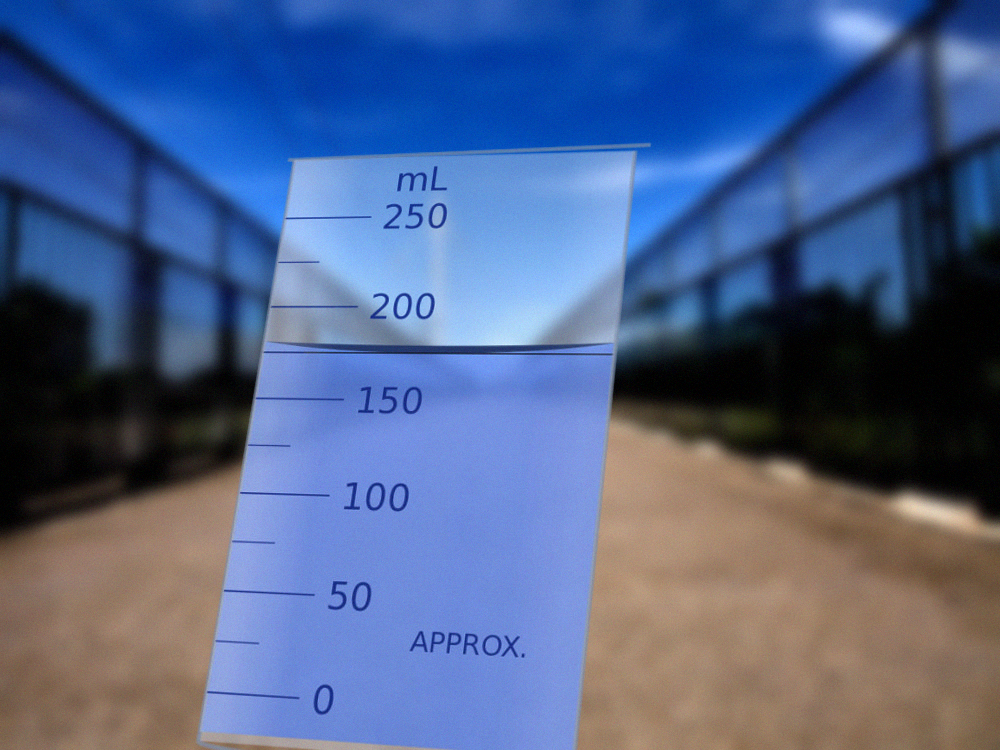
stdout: value=175 unit=mL
